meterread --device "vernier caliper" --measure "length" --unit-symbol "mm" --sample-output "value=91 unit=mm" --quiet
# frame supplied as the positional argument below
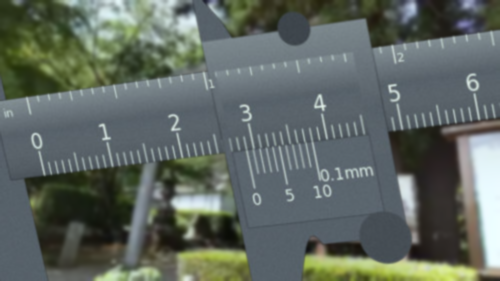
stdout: value=29.0 unit=mm
